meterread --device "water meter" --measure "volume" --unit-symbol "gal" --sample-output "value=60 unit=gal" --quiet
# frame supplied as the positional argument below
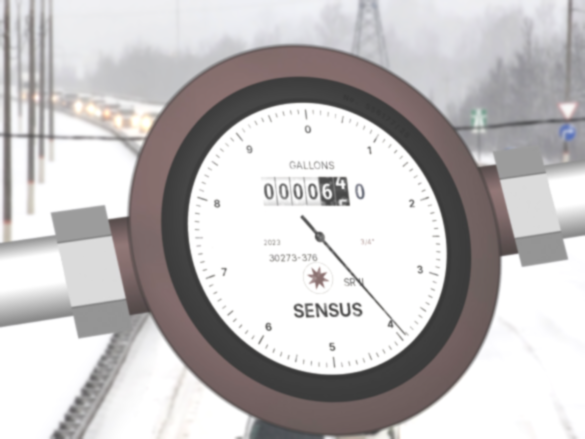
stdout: value=643.9 unit=gal
